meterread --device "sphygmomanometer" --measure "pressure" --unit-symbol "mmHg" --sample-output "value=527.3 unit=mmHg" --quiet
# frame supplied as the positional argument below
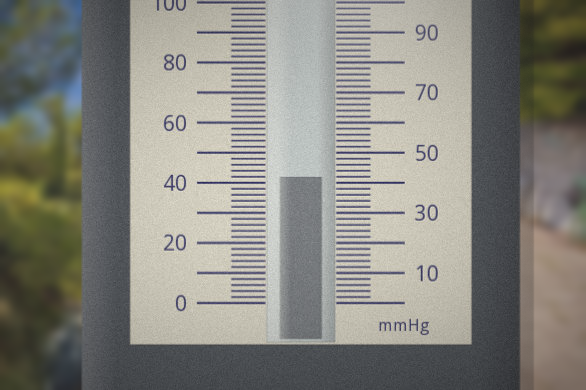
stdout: value=42 unit=mmHg
